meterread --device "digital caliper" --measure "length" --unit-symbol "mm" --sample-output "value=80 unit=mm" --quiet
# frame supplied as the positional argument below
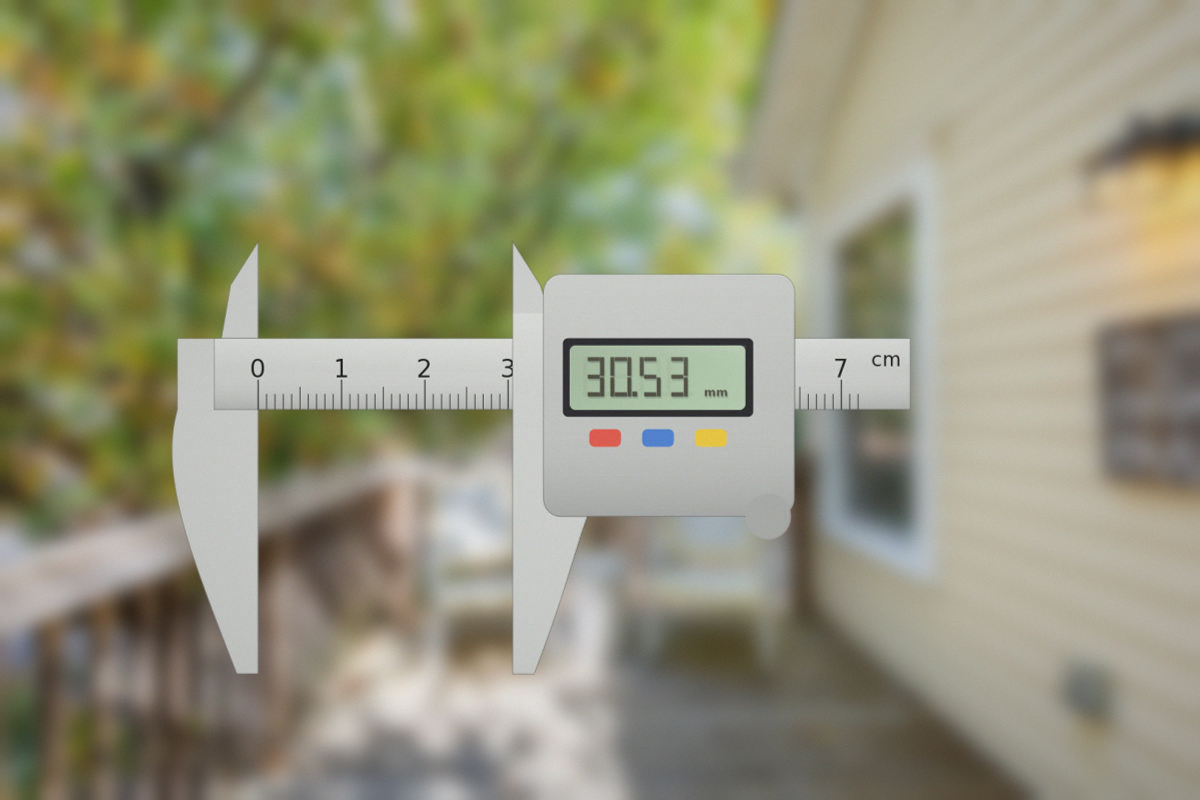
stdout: value=30.53 unit=mm
